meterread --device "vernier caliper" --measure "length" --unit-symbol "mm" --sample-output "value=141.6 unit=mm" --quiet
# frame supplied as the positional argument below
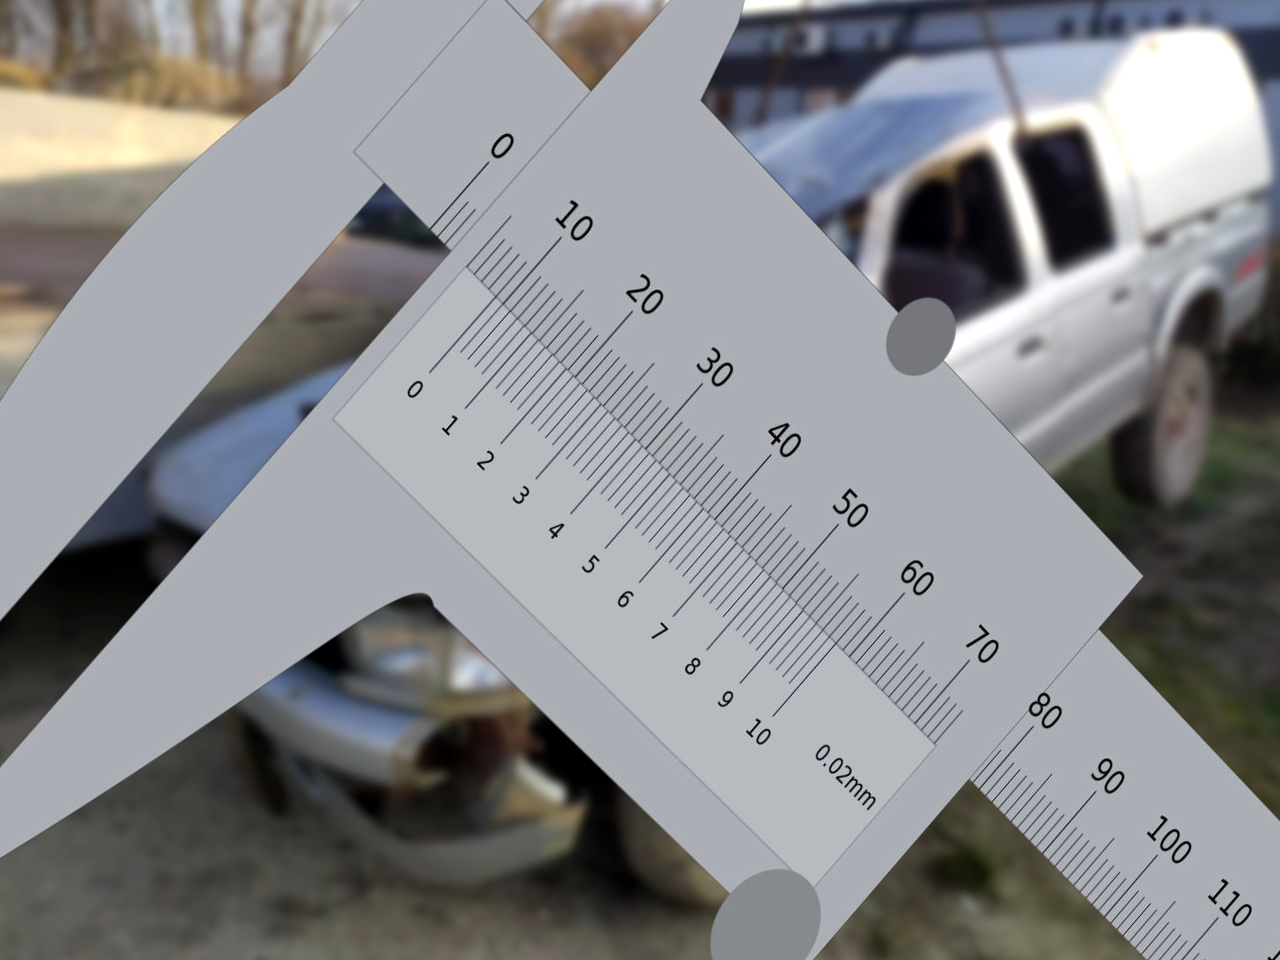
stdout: value=9.0 unit=mm
